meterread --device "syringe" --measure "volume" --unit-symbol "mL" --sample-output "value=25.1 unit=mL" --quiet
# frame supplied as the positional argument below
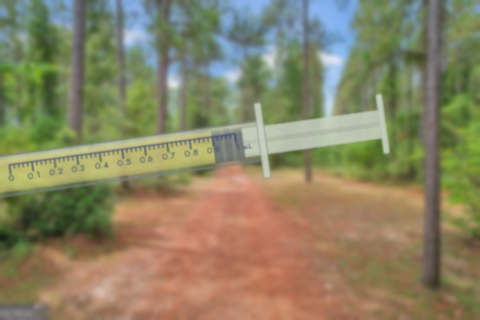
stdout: value=0.9 unit=mL
